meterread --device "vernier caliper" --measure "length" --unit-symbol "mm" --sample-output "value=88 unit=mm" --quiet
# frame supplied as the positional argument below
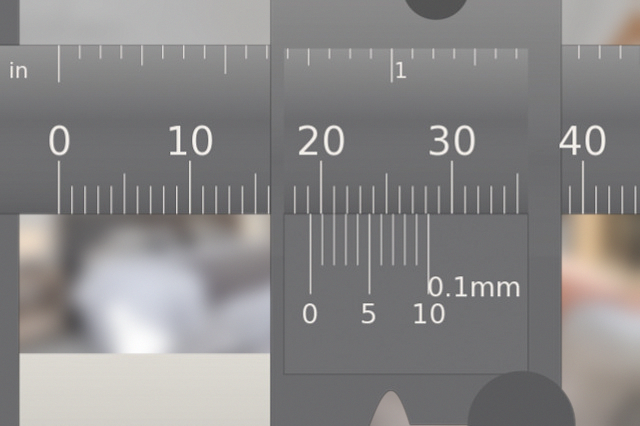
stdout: value=19.2 unit=mm
